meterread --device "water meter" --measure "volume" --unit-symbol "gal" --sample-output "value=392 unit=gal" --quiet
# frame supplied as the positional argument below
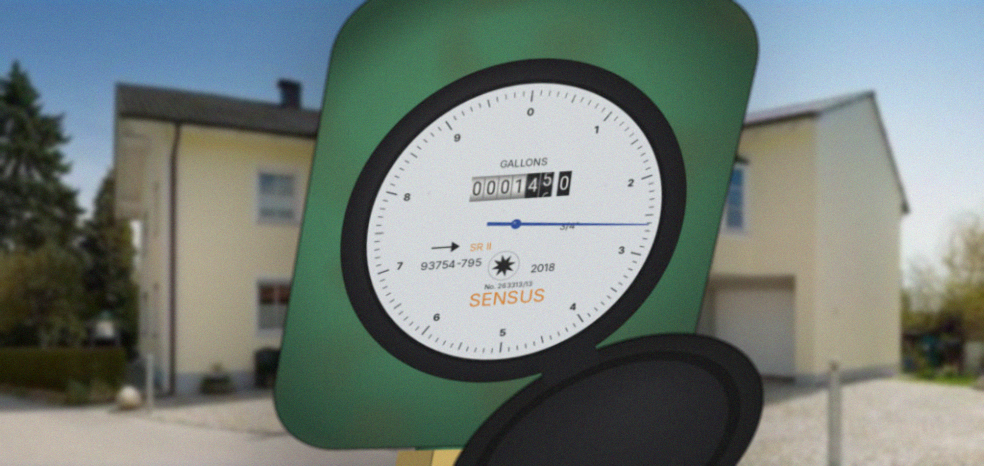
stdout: value=1452.6 unit=gal
